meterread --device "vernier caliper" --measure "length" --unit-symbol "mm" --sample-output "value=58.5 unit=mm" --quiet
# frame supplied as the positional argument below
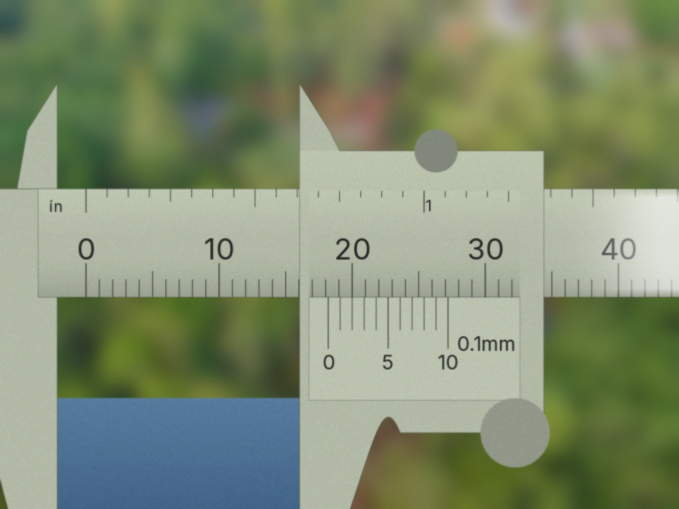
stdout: value=18.2 unit=mm
